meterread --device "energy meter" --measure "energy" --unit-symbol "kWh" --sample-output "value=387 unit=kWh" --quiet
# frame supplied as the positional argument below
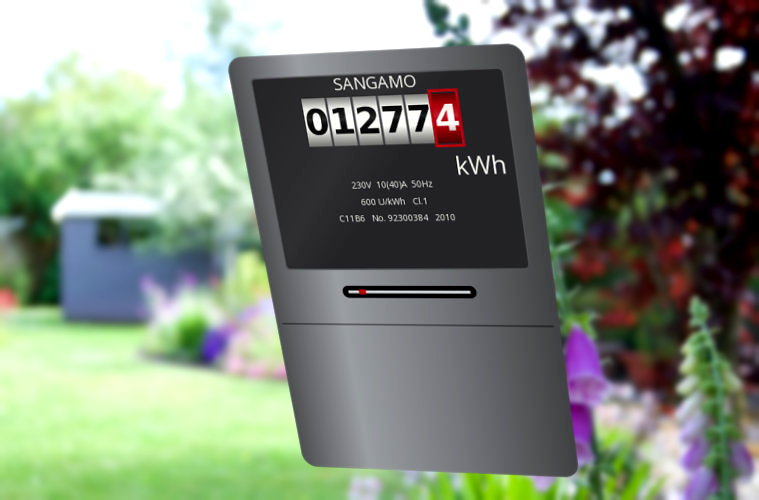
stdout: value=1277.4 unit=kWh
